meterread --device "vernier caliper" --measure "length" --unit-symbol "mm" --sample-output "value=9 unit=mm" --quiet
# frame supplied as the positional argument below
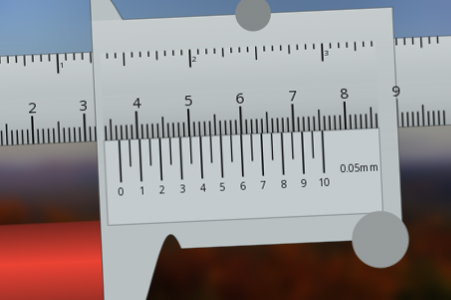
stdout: value=36.5 unit=mm
